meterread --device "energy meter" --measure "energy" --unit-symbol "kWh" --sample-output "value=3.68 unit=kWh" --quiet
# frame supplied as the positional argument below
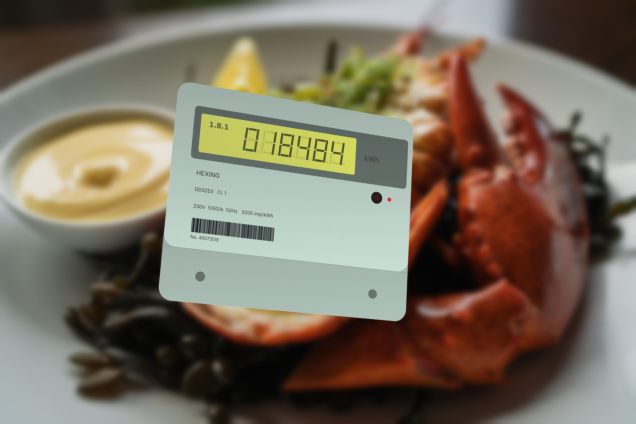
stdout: value=18484 unit=kWh
